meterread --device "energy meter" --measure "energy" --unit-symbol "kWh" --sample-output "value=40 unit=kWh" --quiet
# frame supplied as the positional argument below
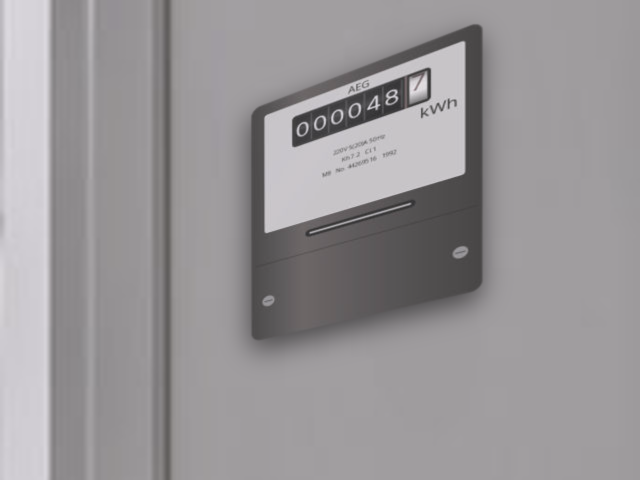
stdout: value=48.7 unit=kWh
